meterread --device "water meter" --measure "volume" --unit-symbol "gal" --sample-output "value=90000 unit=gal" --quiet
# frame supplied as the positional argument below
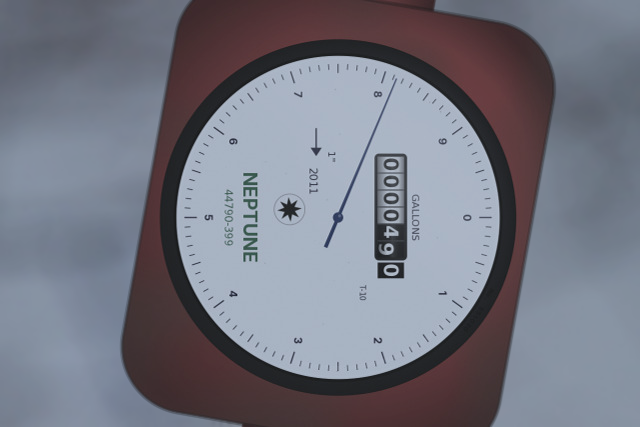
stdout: value=488.1 unit=gal
